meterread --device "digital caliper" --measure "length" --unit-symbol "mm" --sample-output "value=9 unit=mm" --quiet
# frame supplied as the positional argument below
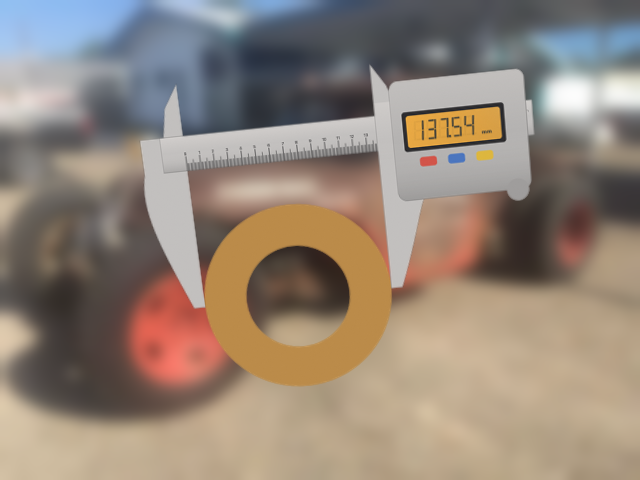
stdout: value=137.54 unit=mm
